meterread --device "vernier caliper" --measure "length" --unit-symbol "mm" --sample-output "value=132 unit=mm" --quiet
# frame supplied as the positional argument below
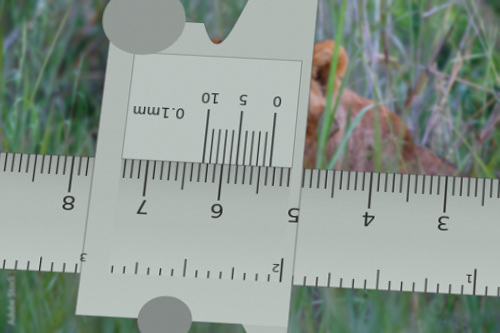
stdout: value=53.6 unit=mm
